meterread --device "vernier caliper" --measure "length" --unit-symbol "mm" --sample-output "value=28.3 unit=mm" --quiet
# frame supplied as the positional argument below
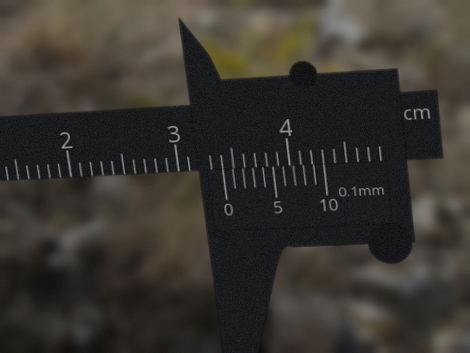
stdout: value=34.0 unit=mm
